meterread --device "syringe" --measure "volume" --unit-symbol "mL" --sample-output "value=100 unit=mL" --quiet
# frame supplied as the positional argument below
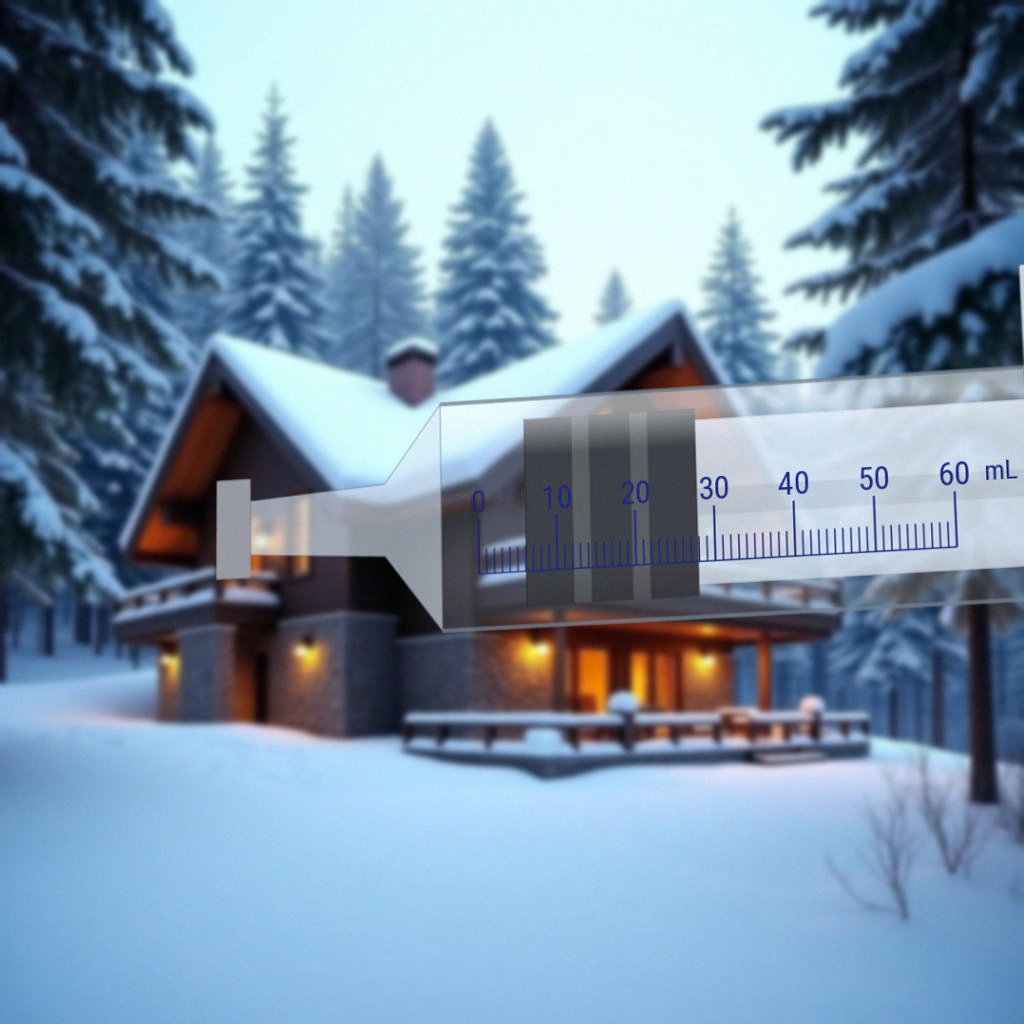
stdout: value=6 unit=mL
